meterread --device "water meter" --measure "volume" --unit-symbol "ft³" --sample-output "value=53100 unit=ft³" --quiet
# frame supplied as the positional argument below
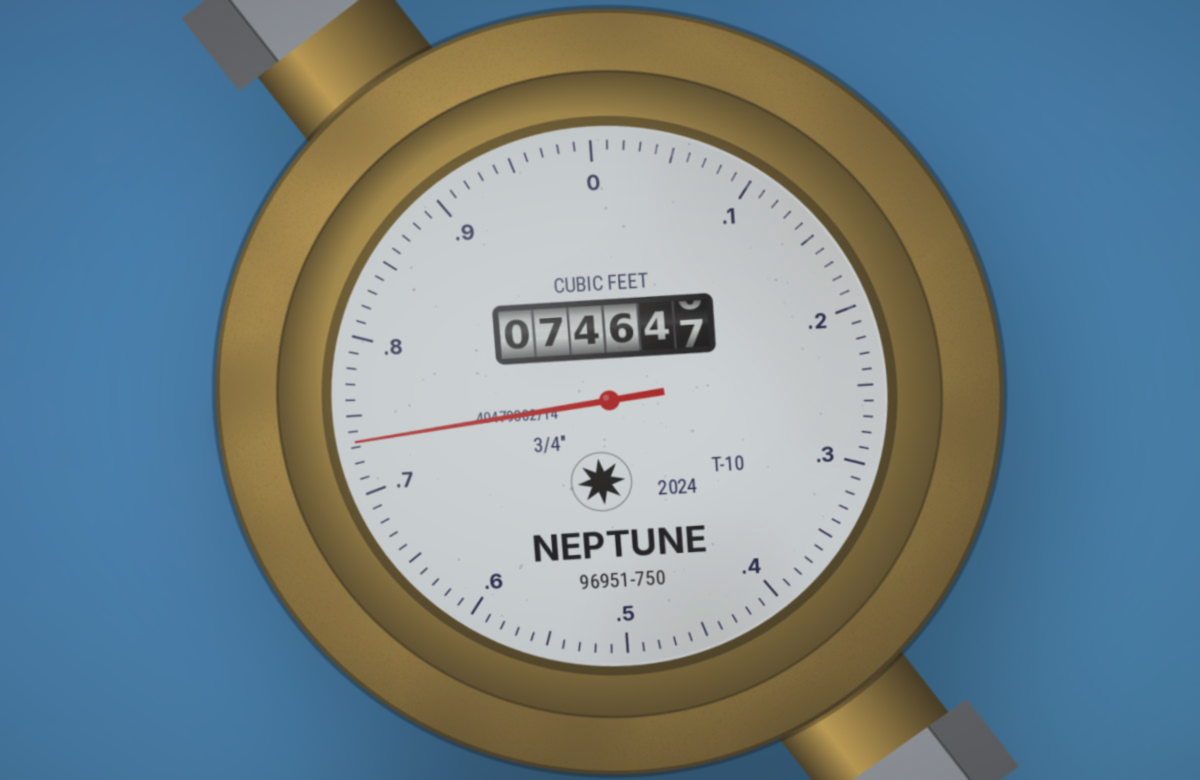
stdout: value=74646.73 unit=ft³
